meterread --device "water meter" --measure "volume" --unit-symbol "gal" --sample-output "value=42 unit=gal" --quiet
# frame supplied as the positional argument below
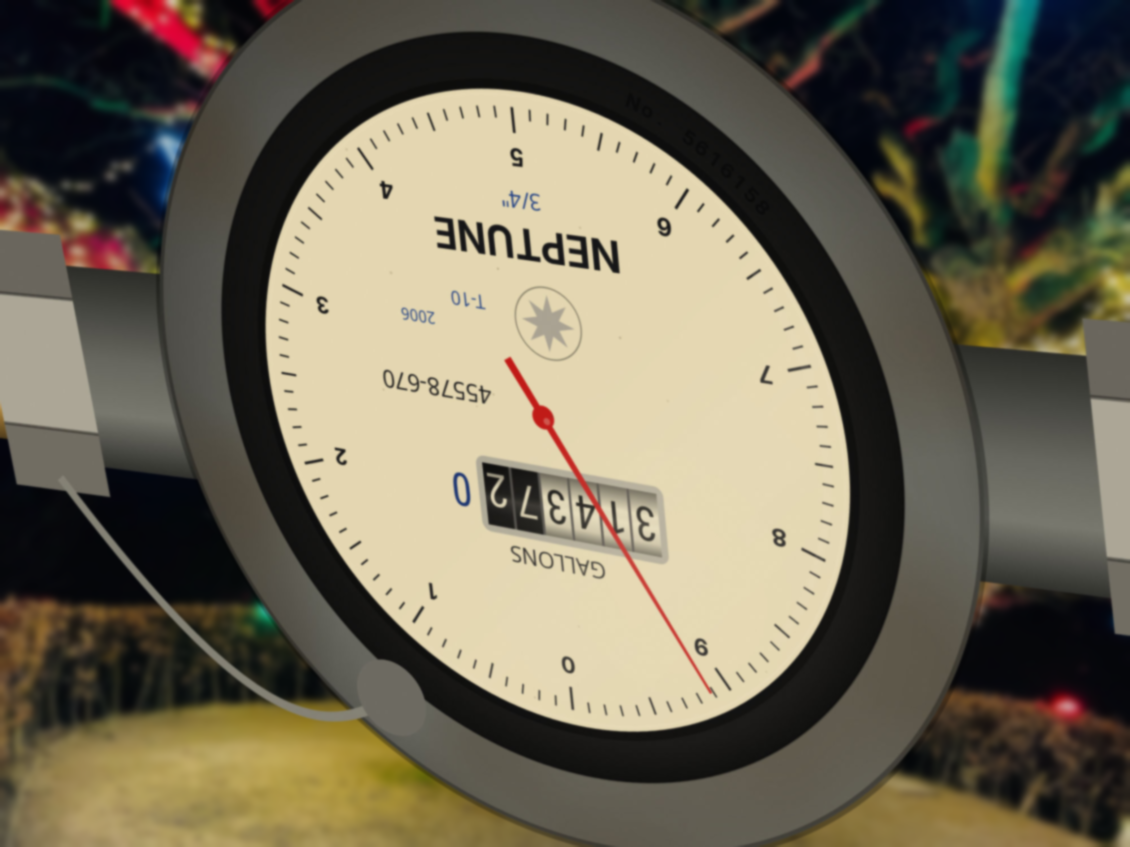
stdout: value=3143719.1 unit=gal
